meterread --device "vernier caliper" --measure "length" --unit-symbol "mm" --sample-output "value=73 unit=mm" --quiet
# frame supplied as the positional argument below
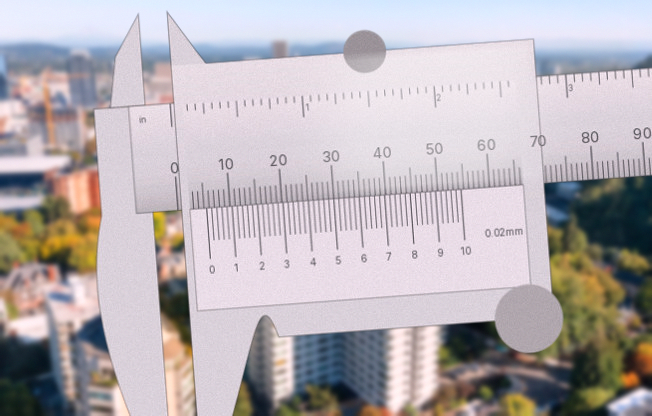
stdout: value=5.5 unit=mm
